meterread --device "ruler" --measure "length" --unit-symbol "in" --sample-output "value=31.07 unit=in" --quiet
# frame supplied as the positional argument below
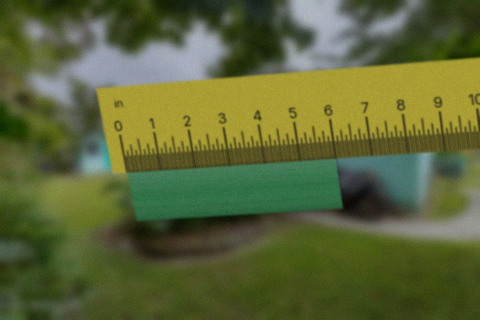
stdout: value=6 unit=in
